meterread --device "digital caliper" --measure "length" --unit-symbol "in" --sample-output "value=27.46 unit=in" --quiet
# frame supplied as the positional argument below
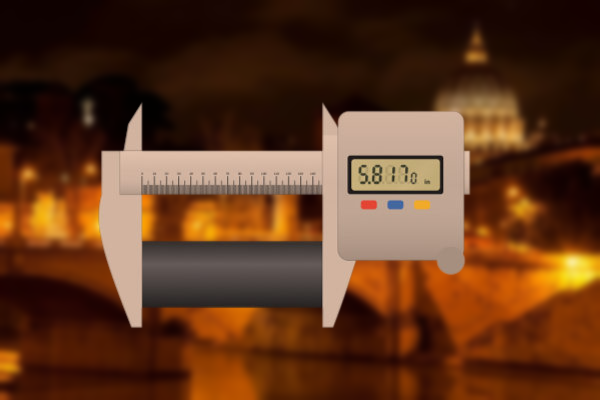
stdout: value=5.8170 unit=in
